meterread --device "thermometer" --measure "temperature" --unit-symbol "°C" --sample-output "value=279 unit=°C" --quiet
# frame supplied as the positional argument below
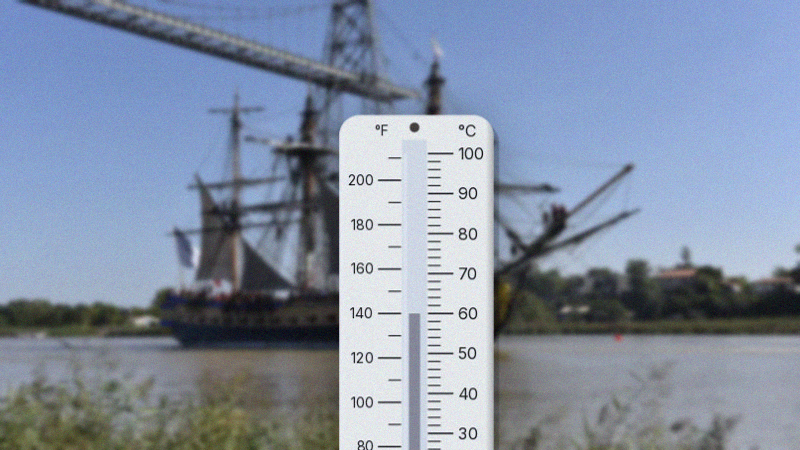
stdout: value=60 unit=°C
